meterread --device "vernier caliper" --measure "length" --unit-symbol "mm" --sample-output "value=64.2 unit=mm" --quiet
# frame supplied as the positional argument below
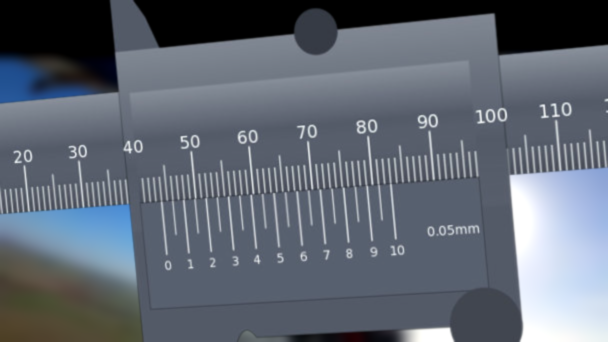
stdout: value=44.0 unit=mm
